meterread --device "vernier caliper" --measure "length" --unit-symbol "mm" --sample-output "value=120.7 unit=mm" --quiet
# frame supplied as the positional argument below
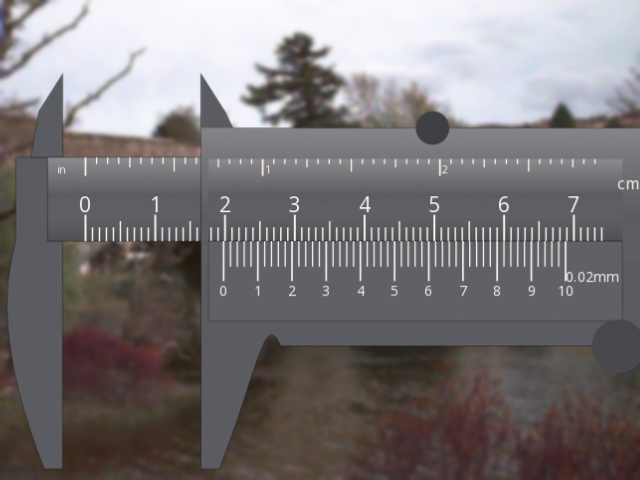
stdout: value=19.8 unit=mm
